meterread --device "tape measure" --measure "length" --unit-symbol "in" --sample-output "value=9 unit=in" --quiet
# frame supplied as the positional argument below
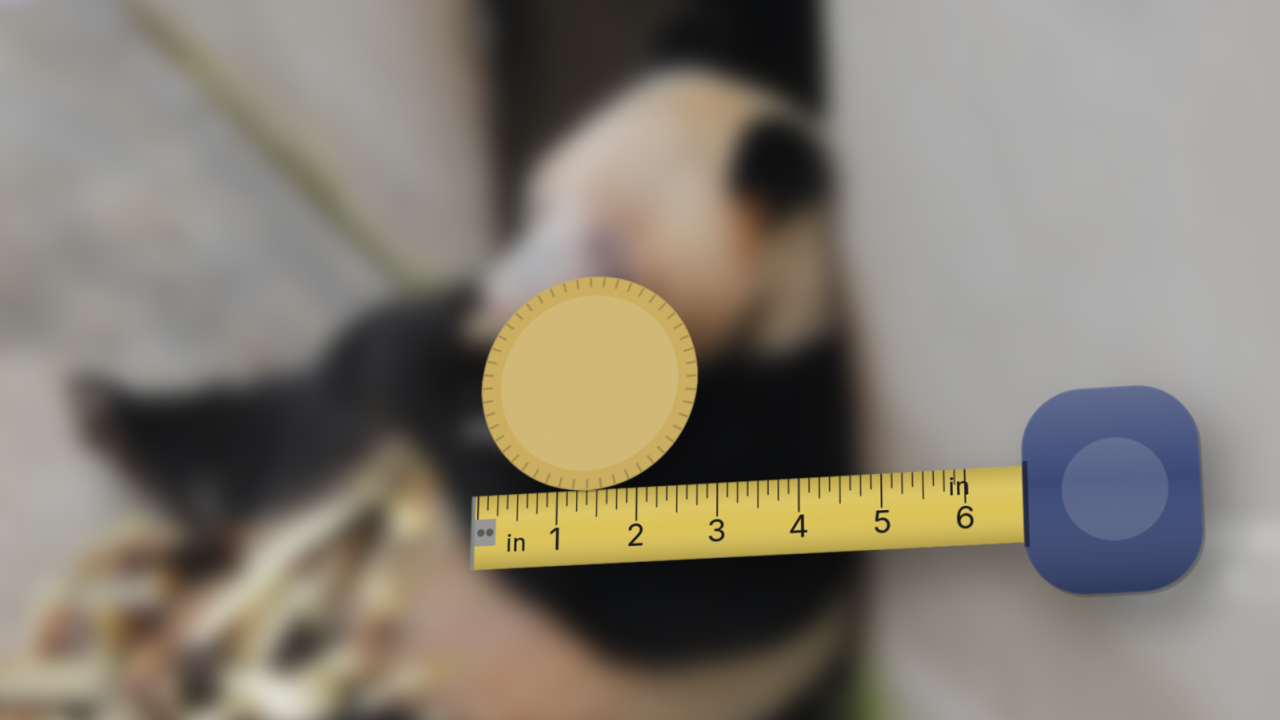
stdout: value=2.75 unit=in
